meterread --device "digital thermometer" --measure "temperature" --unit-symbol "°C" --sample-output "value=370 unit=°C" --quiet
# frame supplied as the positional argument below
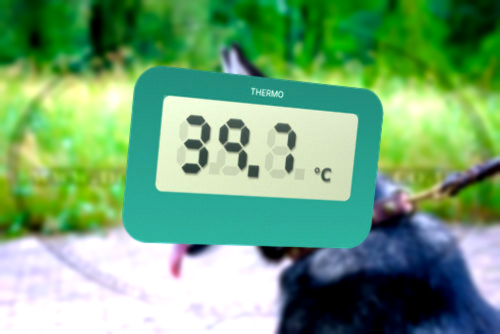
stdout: value=39.7 unit=°C
